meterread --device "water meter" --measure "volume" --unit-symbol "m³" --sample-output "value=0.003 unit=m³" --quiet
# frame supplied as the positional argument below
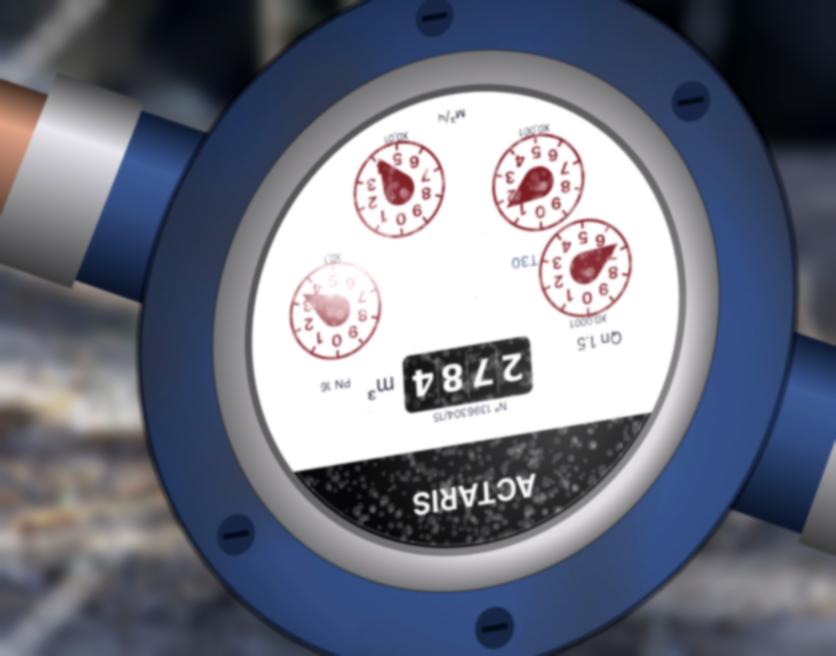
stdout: value=2784.3416 unit=m³
